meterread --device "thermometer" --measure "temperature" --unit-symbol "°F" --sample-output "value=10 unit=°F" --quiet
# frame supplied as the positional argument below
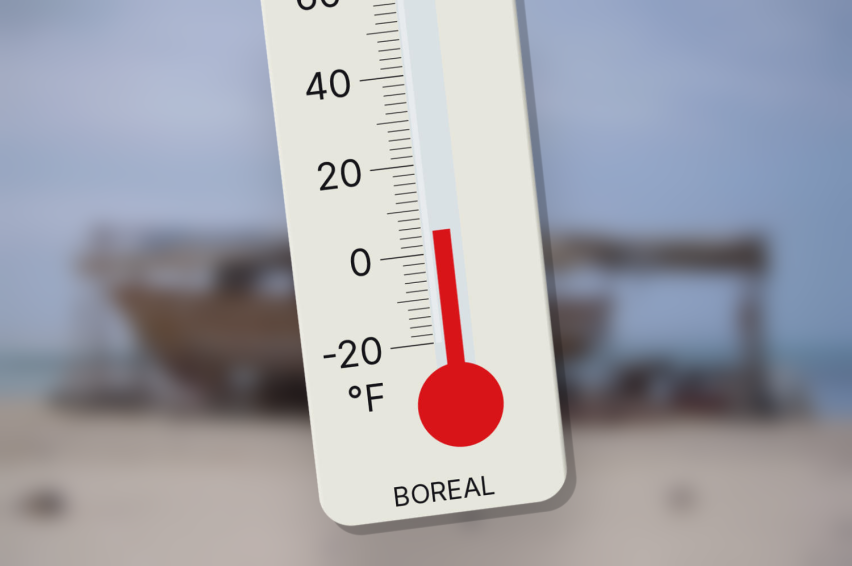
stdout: value=5 unit=°F
